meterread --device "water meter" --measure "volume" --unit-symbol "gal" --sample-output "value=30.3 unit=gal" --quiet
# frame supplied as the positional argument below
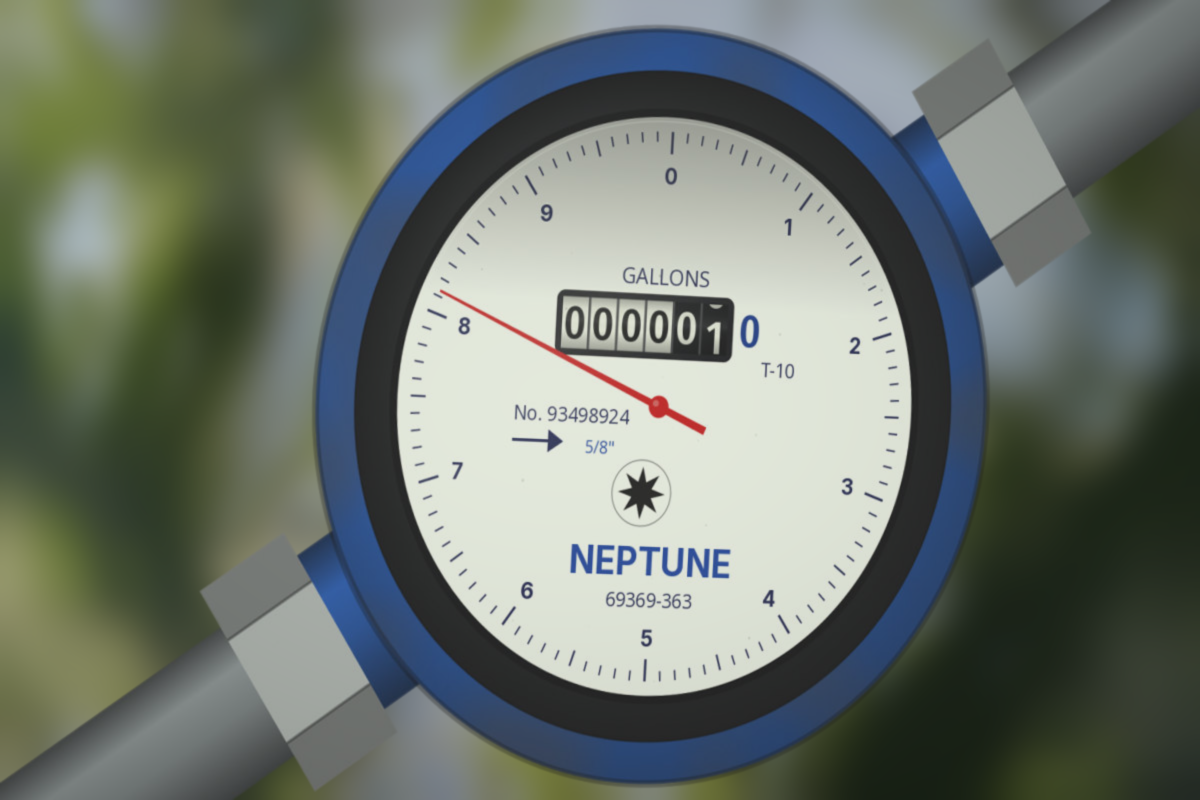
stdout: value=8.1 unit=gal
